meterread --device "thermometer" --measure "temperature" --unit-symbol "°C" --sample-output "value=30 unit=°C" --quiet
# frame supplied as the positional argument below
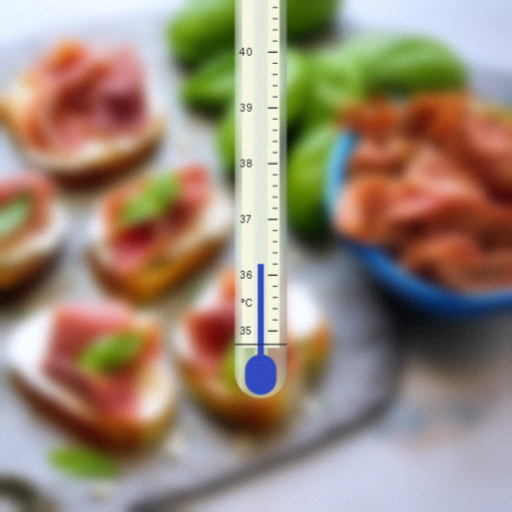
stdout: value=36.2 unit=°C
